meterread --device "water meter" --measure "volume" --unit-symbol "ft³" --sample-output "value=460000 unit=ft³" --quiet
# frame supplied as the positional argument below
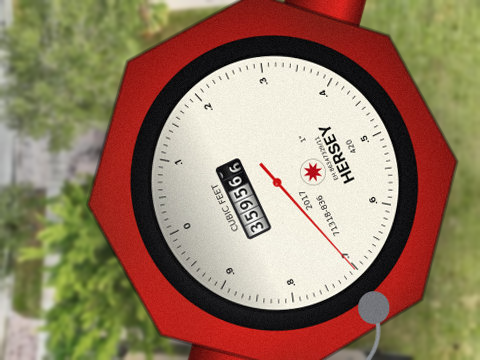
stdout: value=359565.70 unit=ft³
